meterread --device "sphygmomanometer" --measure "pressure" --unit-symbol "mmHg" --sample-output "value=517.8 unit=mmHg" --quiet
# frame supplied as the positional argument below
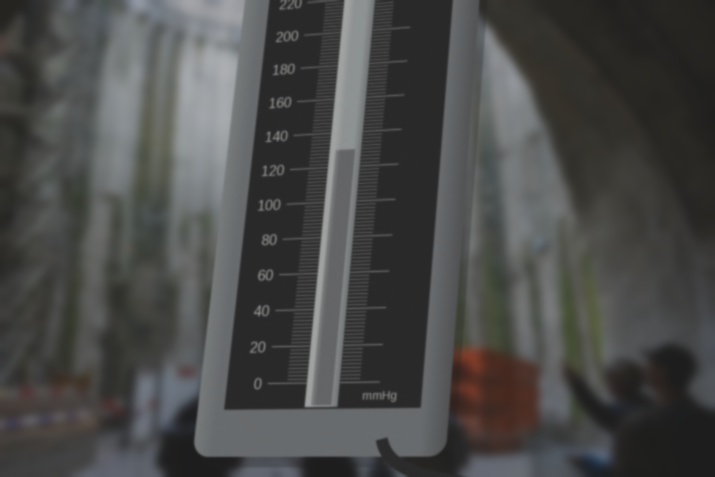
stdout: value=130 unit=mmHg
